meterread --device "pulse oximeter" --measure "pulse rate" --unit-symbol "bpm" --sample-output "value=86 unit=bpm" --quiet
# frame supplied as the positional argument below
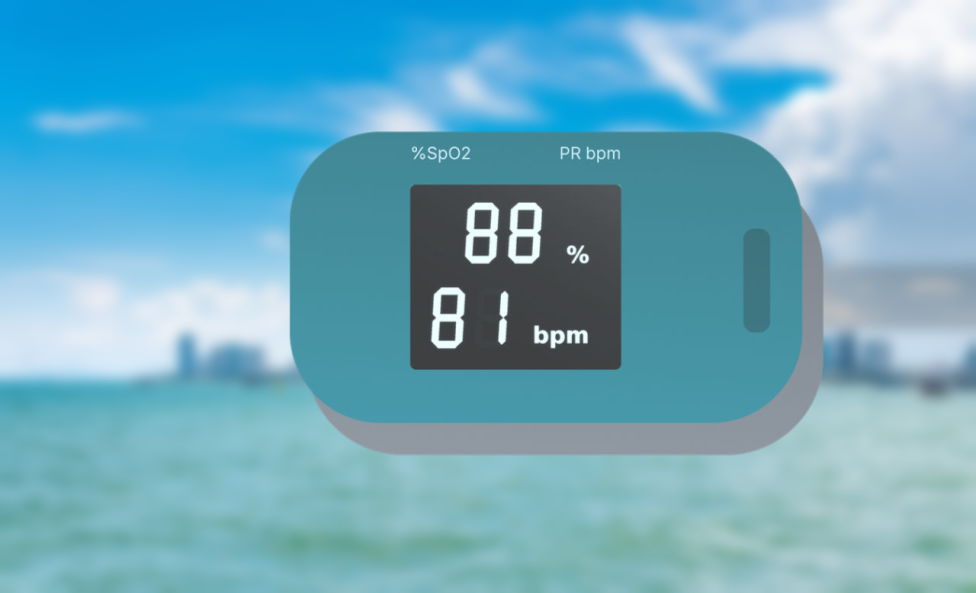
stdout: value=81 unit=bpm
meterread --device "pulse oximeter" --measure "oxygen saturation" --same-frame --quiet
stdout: value=88 unit=%
